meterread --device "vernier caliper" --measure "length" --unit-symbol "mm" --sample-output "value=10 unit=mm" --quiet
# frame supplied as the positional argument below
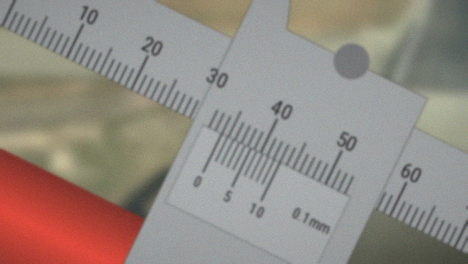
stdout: value=34.0 unit=mm
